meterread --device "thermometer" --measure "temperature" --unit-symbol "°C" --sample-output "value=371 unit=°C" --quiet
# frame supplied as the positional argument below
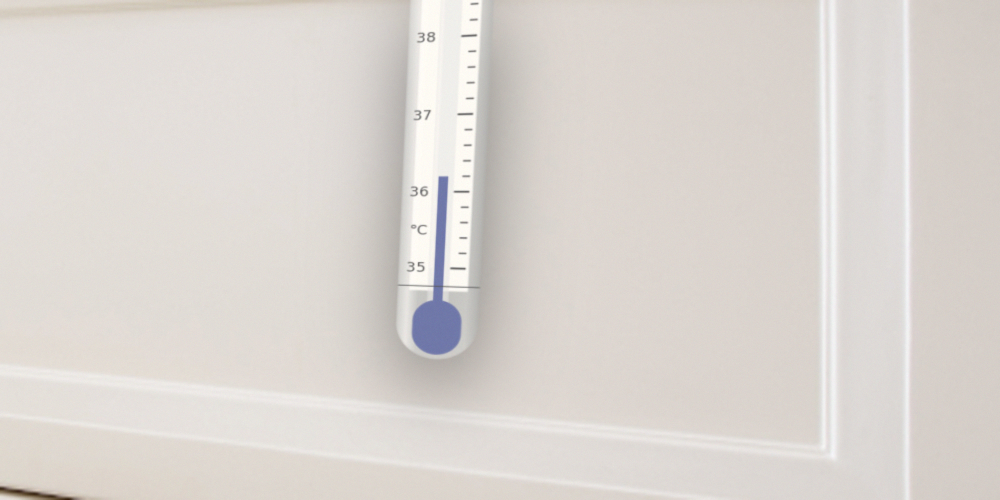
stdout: value=36.2 unit=°C
